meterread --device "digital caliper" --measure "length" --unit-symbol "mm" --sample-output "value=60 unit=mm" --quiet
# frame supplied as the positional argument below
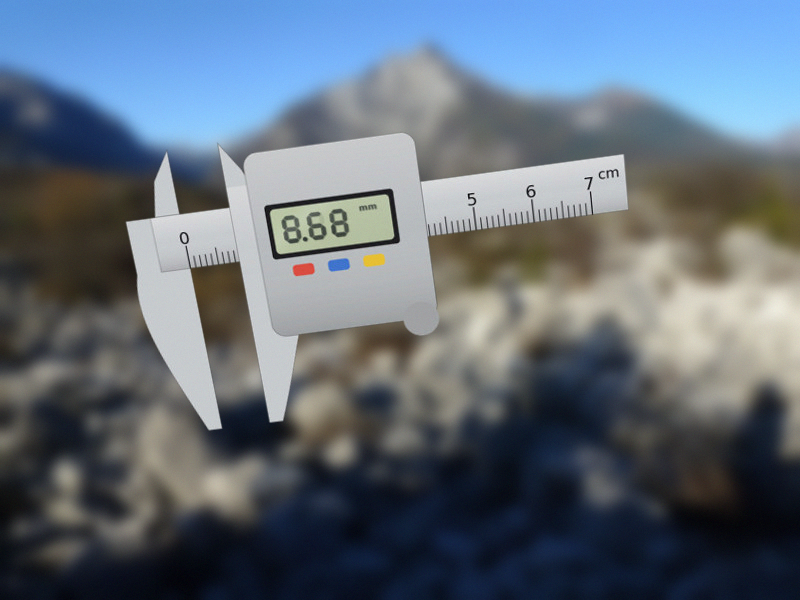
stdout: value=8.68 unit=mm
